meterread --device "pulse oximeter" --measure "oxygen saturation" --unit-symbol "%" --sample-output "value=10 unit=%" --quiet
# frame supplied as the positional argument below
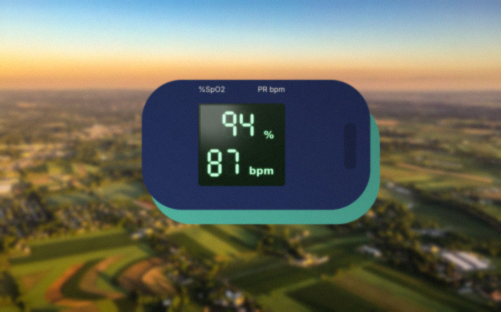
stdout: value=94 unit=%
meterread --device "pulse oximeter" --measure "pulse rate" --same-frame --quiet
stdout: value=87 unit=bpm
